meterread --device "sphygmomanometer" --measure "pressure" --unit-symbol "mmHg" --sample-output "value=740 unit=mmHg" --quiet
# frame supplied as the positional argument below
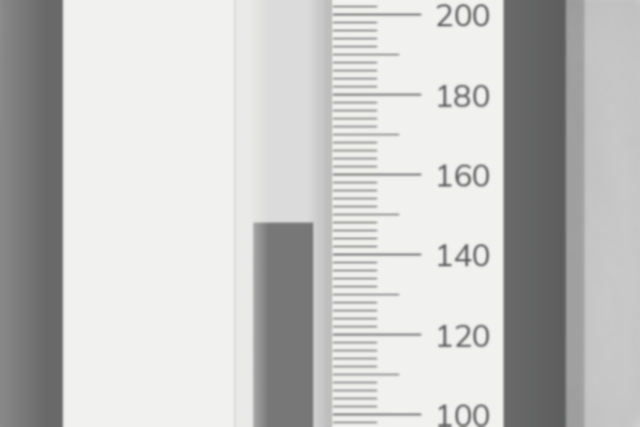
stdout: value=148 unit=mmHg
